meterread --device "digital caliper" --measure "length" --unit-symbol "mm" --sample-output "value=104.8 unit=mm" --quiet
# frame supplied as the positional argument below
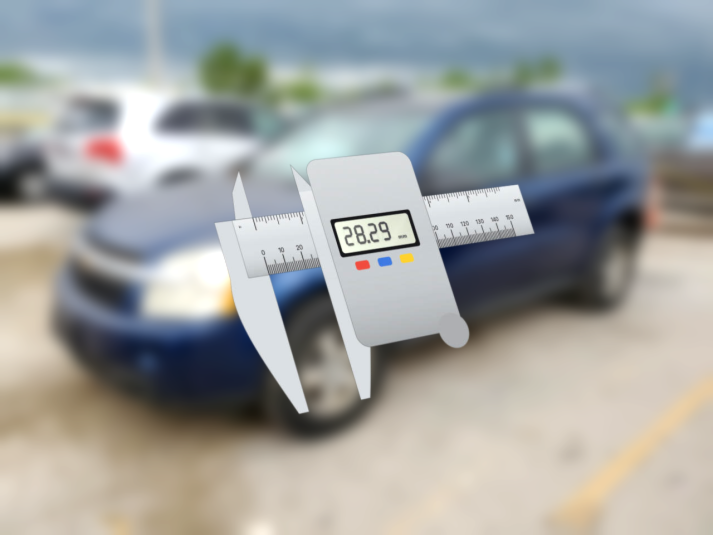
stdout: value=28.29 unit=mm
